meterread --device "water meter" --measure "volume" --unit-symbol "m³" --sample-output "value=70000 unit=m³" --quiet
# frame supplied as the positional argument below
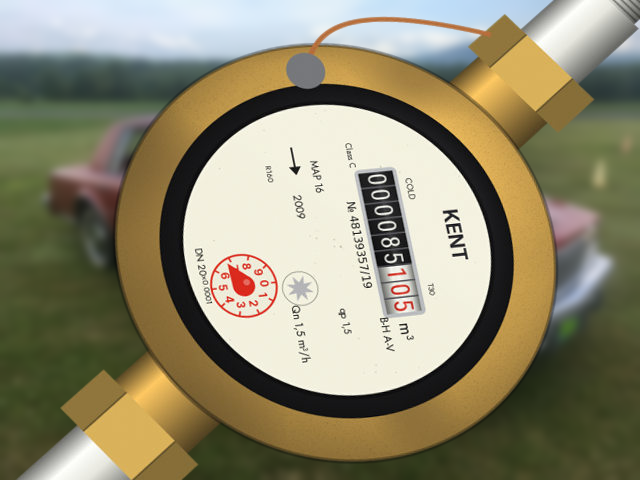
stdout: value=85.1056 unit=m³
